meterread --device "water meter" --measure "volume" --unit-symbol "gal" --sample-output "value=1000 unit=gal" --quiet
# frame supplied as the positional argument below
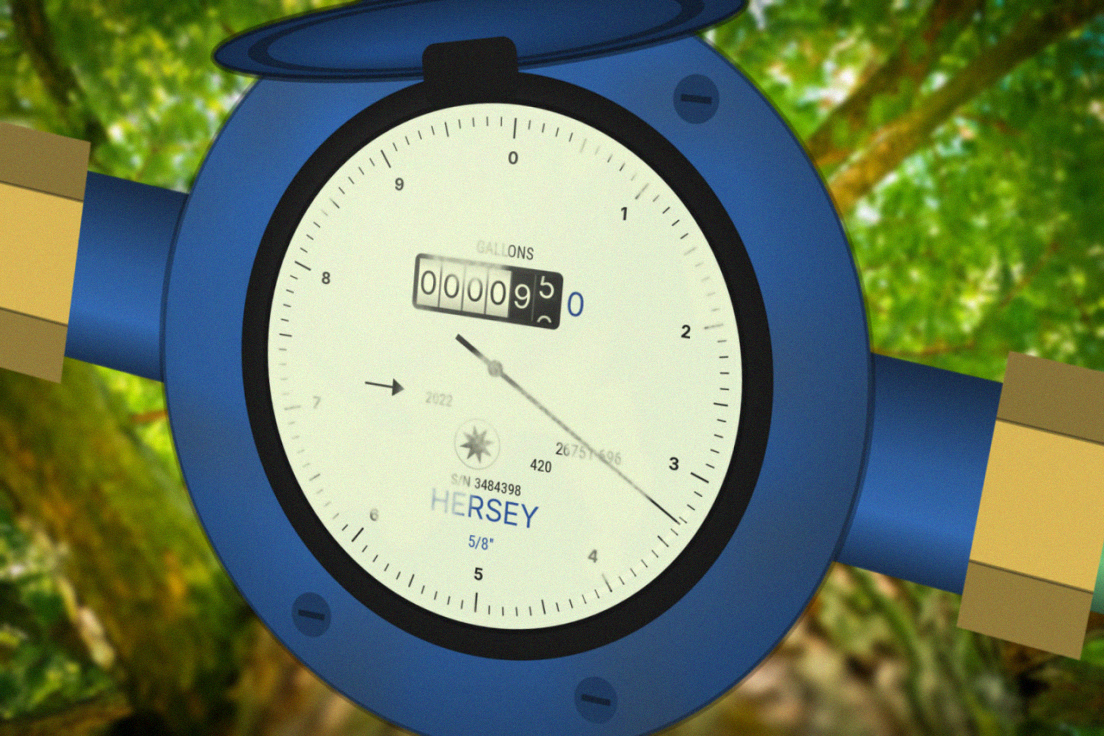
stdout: value=953.3 unit=gal
